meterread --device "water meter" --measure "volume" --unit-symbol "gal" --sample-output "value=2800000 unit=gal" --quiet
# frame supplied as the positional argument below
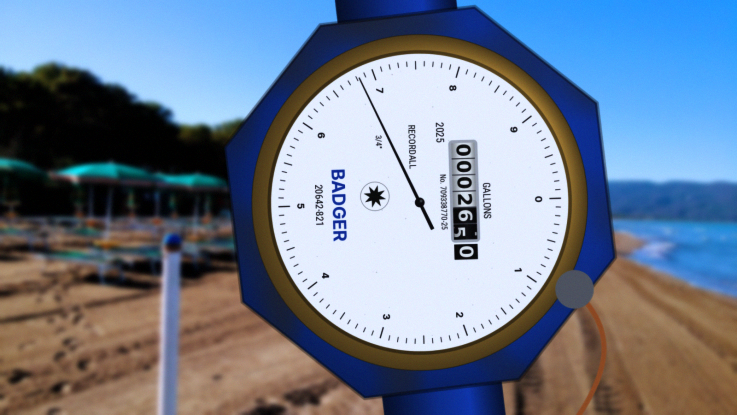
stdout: value=2646.8 unit=gal
